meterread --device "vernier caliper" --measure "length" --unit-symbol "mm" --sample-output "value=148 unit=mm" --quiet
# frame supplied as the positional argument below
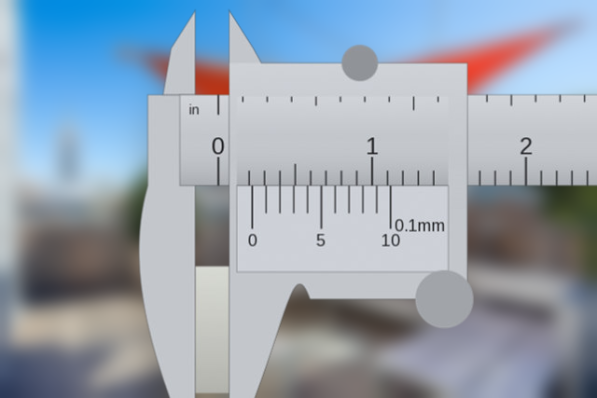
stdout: value=2.2 unit=mm
